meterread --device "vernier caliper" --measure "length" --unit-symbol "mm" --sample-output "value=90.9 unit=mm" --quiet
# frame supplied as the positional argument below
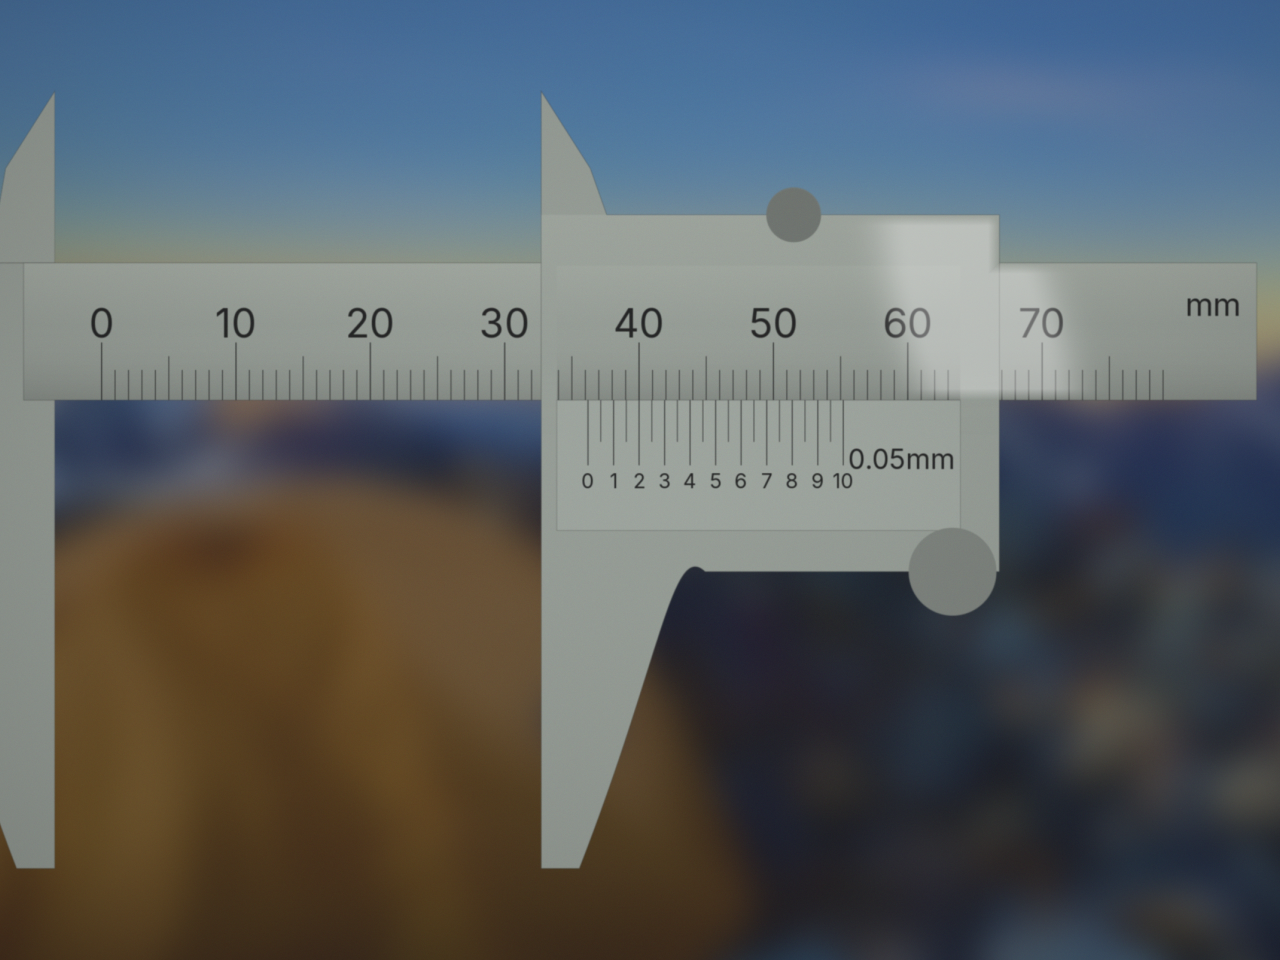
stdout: value=36.2 unit=mm
